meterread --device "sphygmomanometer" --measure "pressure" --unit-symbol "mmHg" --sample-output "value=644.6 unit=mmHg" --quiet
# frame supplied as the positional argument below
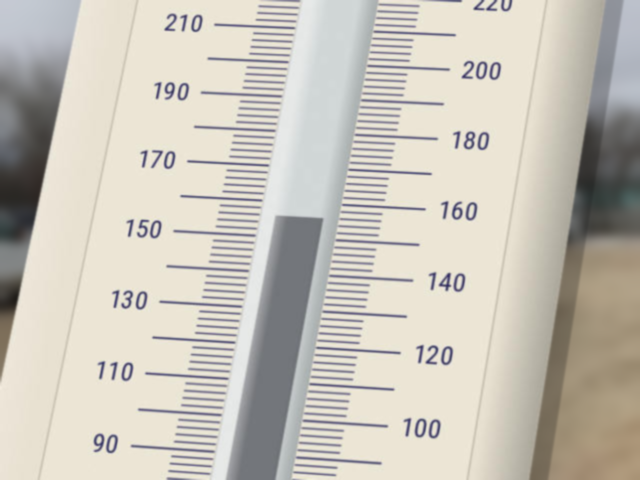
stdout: value=156 unit=mmHg
